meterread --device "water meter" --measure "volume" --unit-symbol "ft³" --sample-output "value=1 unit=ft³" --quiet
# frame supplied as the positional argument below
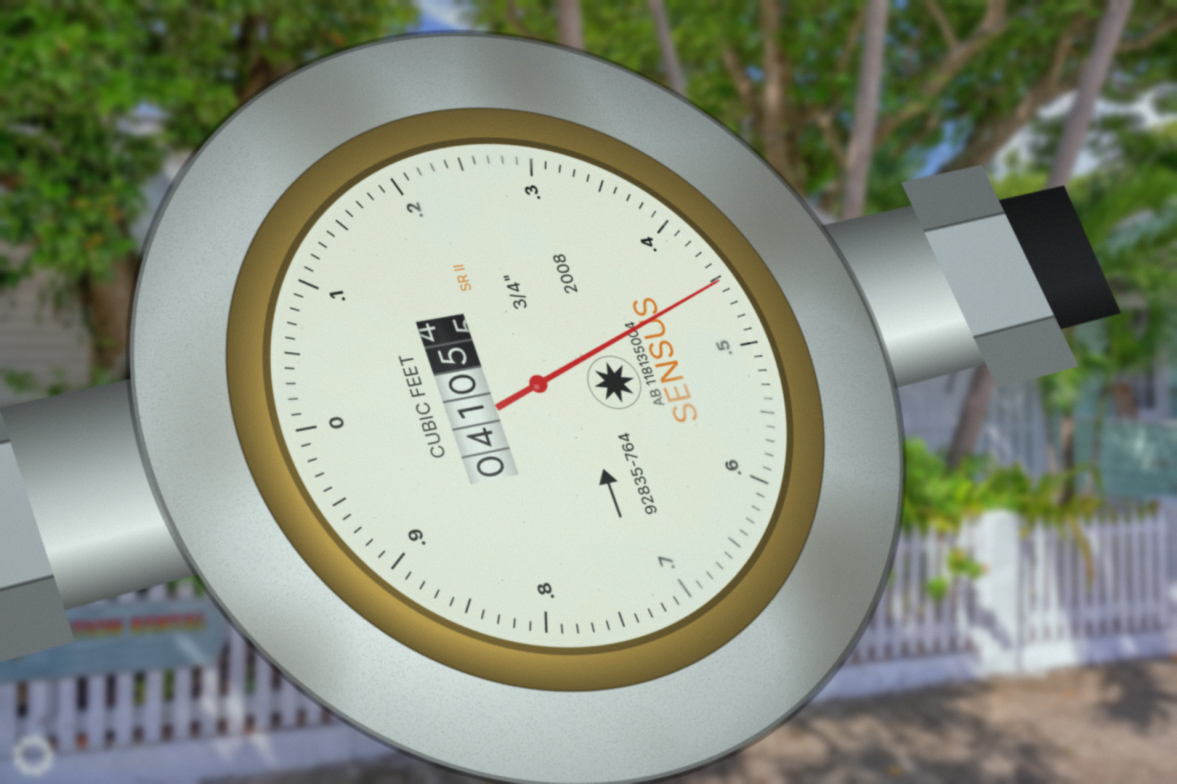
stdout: value=41054.45 unit=ft³
